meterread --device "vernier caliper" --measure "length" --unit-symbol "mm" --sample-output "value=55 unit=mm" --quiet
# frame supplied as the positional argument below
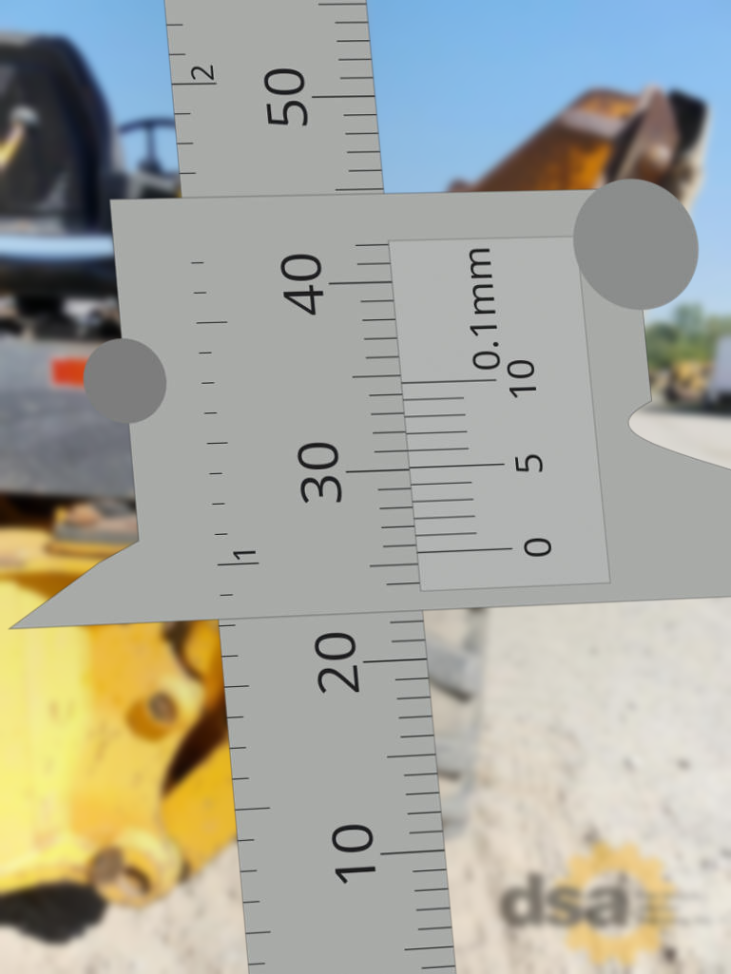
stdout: value=25.6 unit=mm
